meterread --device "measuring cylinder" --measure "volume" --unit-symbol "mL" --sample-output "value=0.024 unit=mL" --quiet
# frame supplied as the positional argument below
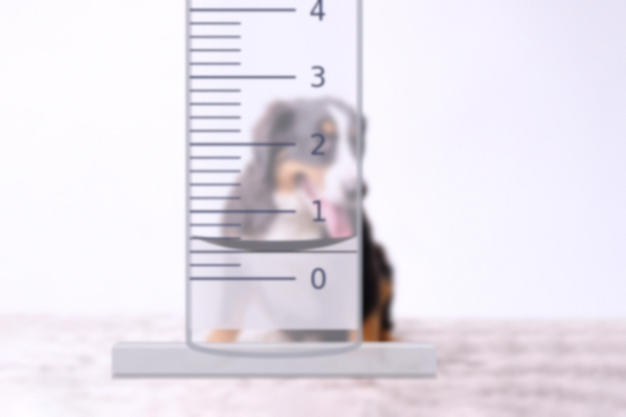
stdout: value=0.4 unit=mL
